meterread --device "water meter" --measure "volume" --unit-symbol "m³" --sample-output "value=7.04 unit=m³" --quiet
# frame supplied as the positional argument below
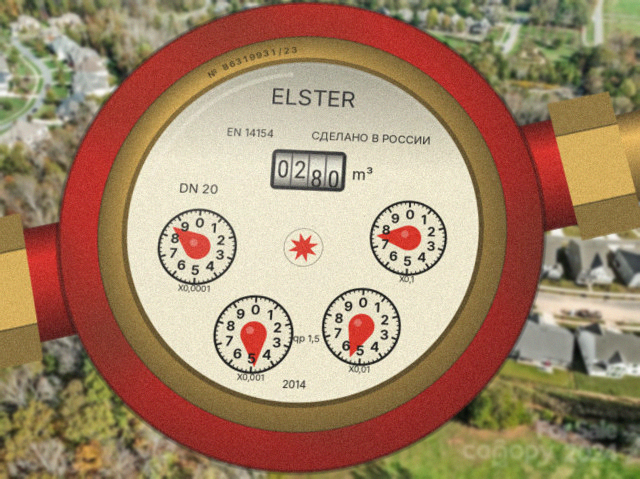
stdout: value=279.7548 unit=m³
